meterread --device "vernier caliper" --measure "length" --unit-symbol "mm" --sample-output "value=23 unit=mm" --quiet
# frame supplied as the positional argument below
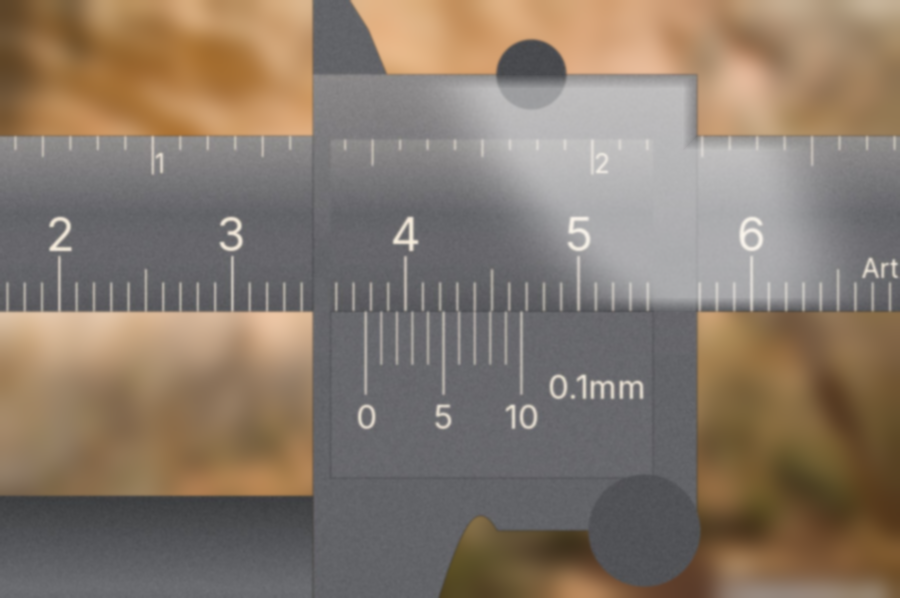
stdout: value=37.7 unit=mm
